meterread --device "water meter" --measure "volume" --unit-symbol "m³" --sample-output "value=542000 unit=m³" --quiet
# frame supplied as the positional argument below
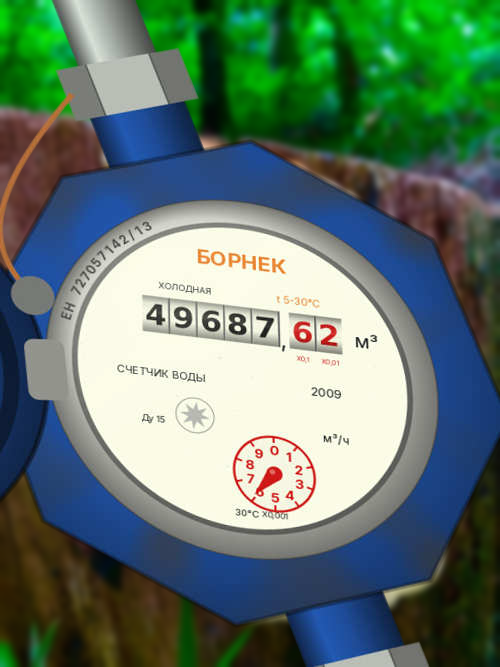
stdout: value=49687.626 unit=m³
